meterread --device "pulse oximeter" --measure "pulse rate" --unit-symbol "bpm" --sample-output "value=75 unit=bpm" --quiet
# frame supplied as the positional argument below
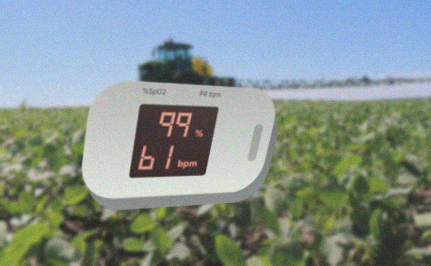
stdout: value=61 unit=bpm
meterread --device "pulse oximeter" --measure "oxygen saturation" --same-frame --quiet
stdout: value=99 unit=%
